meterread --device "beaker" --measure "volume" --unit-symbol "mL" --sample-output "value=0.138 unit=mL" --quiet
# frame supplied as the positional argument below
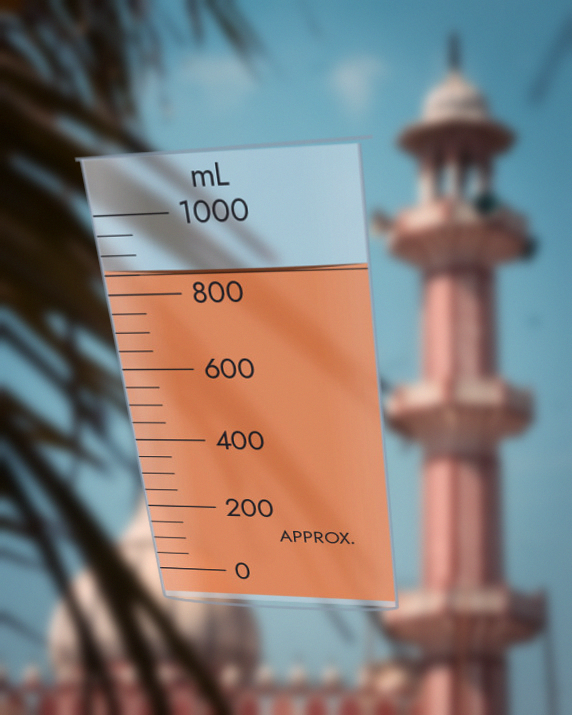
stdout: value=850 unit=mL
